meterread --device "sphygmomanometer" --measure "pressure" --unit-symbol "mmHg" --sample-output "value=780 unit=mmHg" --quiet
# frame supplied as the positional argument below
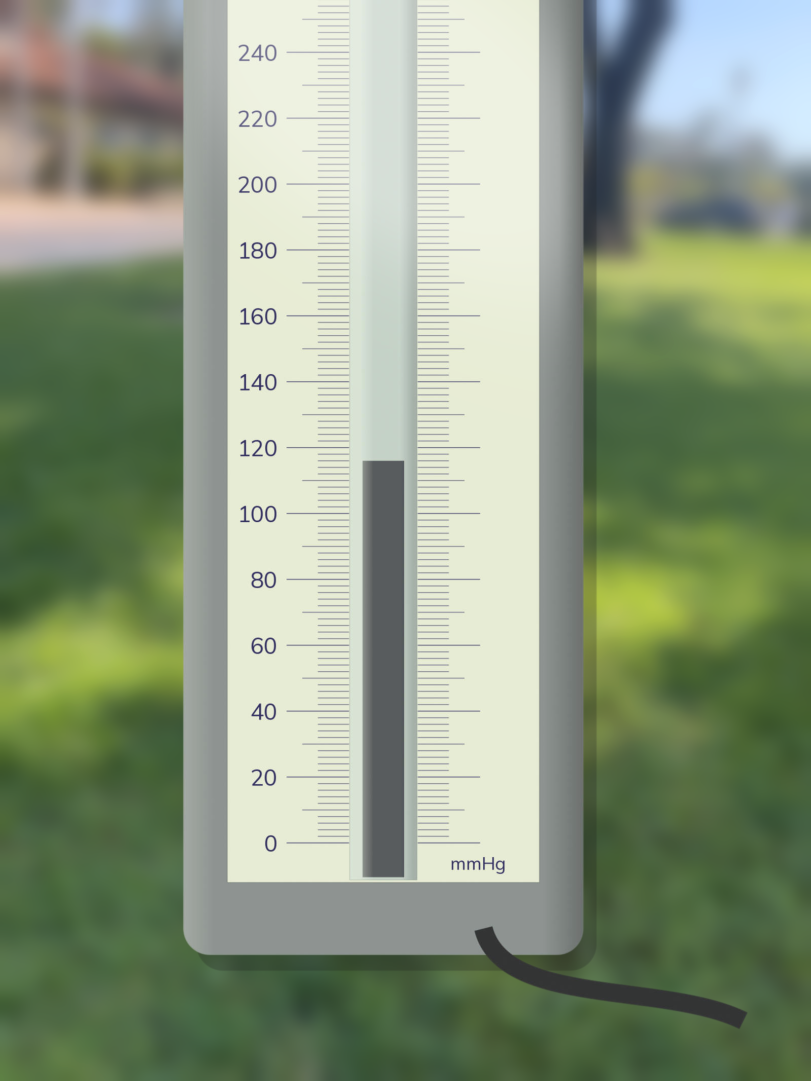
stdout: value=116 unit=mmHg
